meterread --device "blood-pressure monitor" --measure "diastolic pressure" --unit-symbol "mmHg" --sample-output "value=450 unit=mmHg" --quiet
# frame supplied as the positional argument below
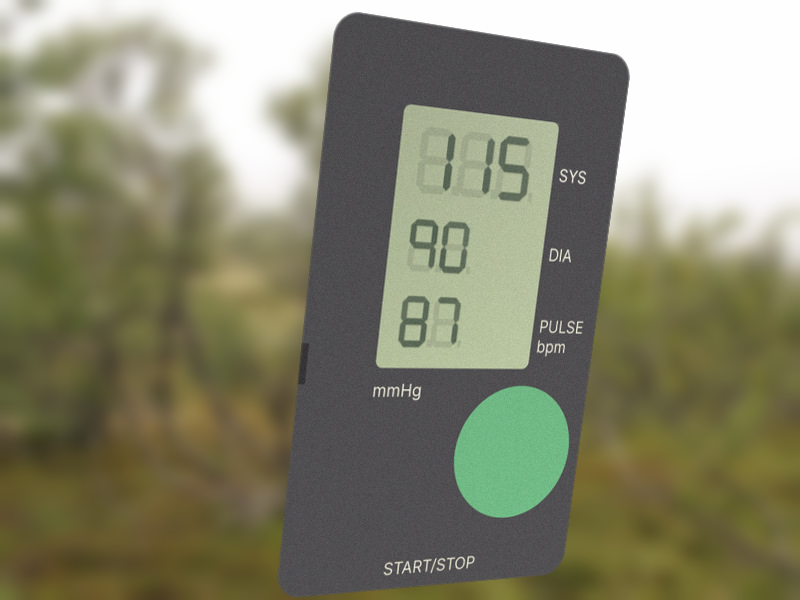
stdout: value=90 unit=mmHg
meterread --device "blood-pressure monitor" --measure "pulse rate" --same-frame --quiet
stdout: value=87 unit=bpm
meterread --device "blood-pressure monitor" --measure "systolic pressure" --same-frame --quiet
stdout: value=115 unit=mmHg
